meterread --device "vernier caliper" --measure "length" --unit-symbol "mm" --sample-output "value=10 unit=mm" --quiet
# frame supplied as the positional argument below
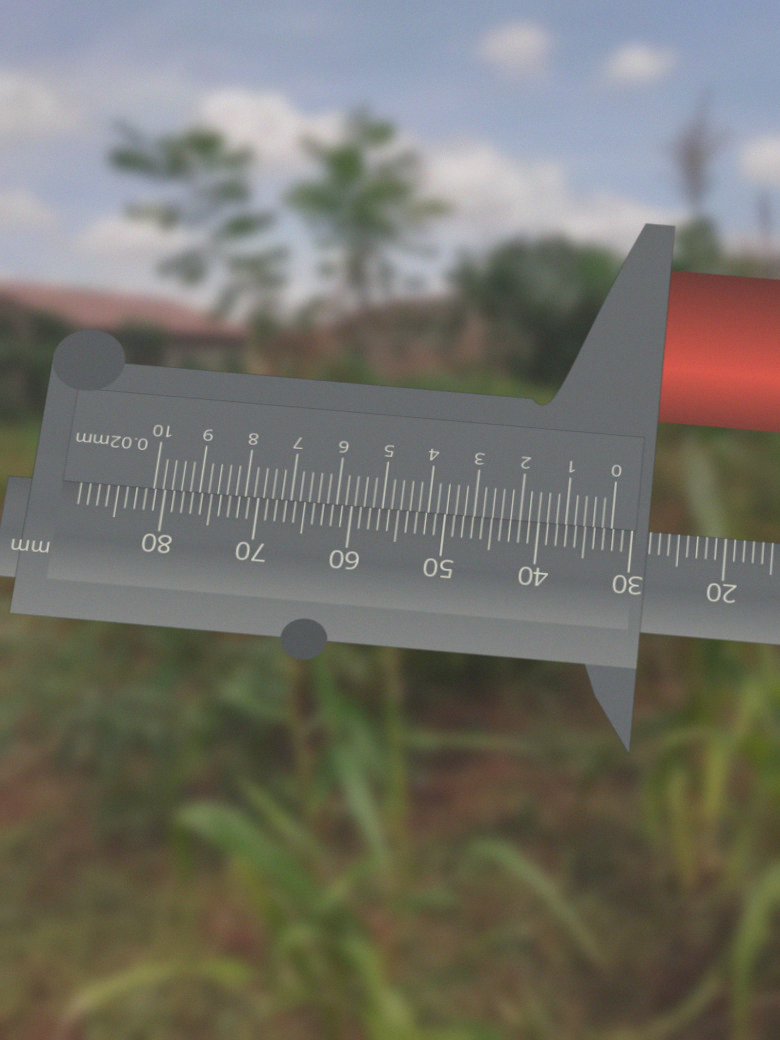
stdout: value=32.2 unit=mm
